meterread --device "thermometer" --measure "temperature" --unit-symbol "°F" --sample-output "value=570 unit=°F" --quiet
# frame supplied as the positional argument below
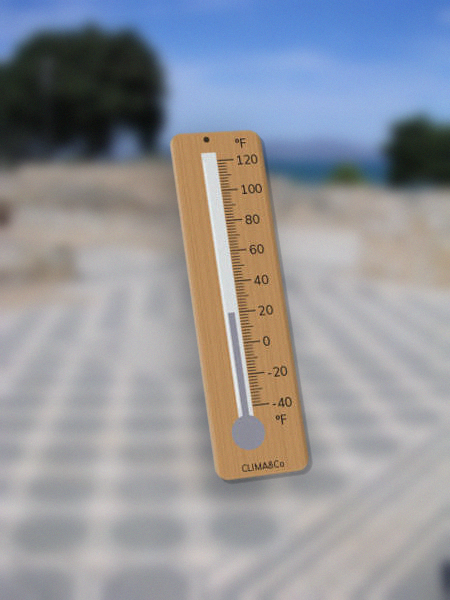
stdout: value=20 unit=°F
